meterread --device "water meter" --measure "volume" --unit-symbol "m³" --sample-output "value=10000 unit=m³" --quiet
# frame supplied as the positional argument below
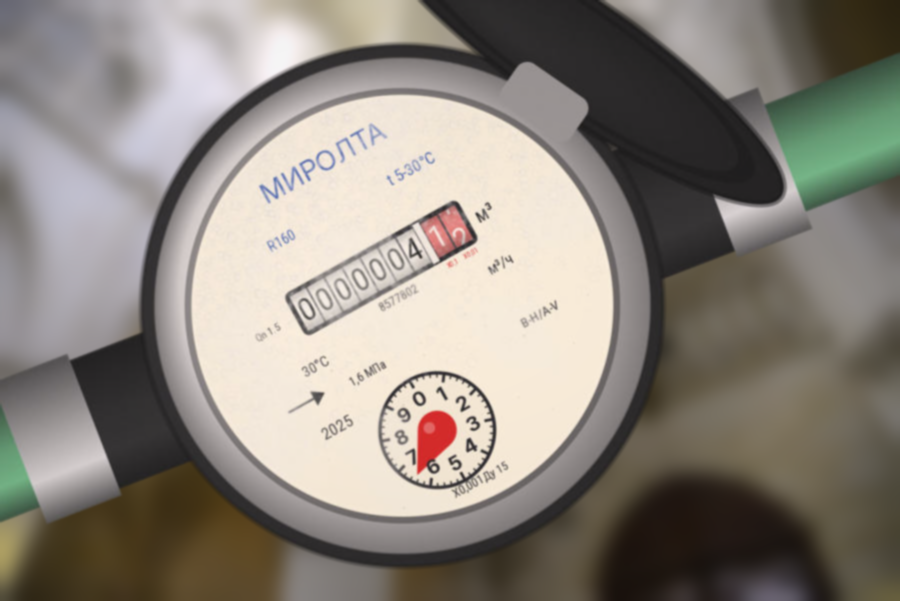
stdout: value=4.116 unit=m³
